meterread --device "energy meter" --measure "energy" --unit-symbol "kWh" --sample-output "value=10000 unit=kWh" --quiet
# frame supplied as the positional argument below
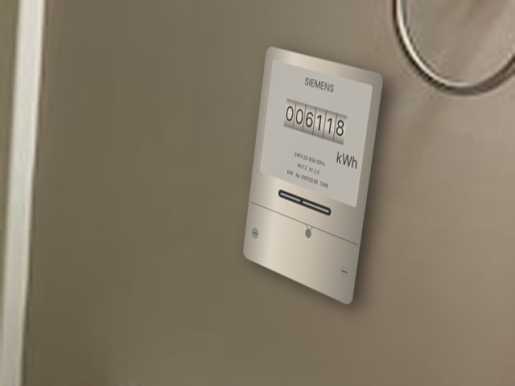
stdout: value=6118 unit=kWh
